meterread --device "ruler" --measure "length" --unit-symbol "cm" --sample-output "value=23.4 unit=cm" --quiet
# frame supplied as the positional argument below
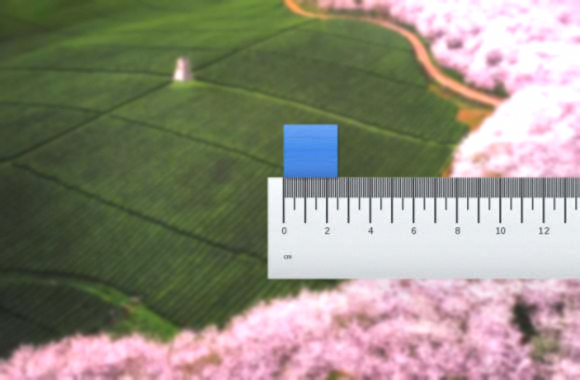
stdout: value=2.5 unit=cm
